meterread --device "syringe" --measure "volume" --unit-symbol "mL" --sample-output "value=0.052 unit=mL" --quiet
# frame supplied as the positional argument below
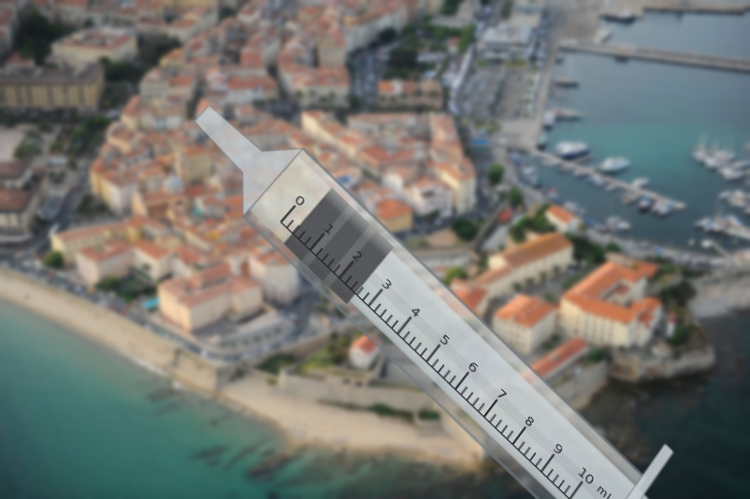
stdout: value=0.4 unit=mL
